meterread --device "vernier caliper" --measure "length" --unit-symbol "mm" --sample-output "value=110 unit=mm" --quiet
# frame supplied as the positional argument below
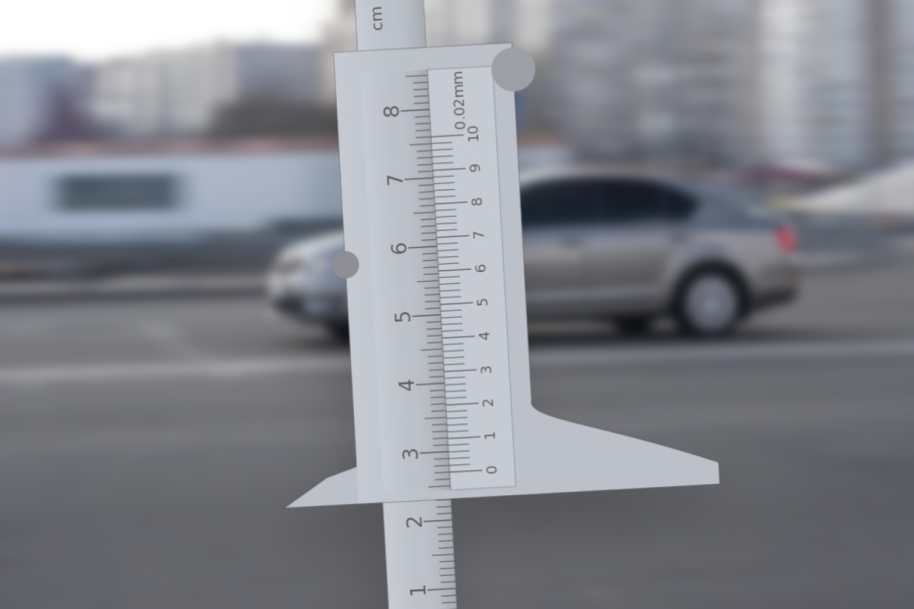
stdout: value=27.0 unit=mm
